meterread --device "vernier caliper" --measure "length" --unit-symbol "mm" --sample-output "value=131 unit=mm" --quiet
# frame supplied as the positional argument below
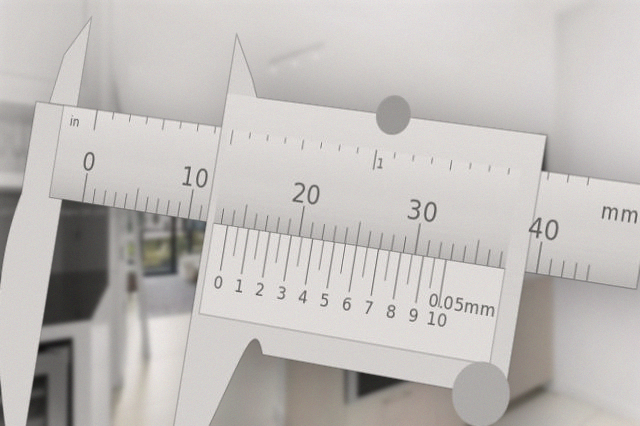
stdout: value=13.6 unit=mm
